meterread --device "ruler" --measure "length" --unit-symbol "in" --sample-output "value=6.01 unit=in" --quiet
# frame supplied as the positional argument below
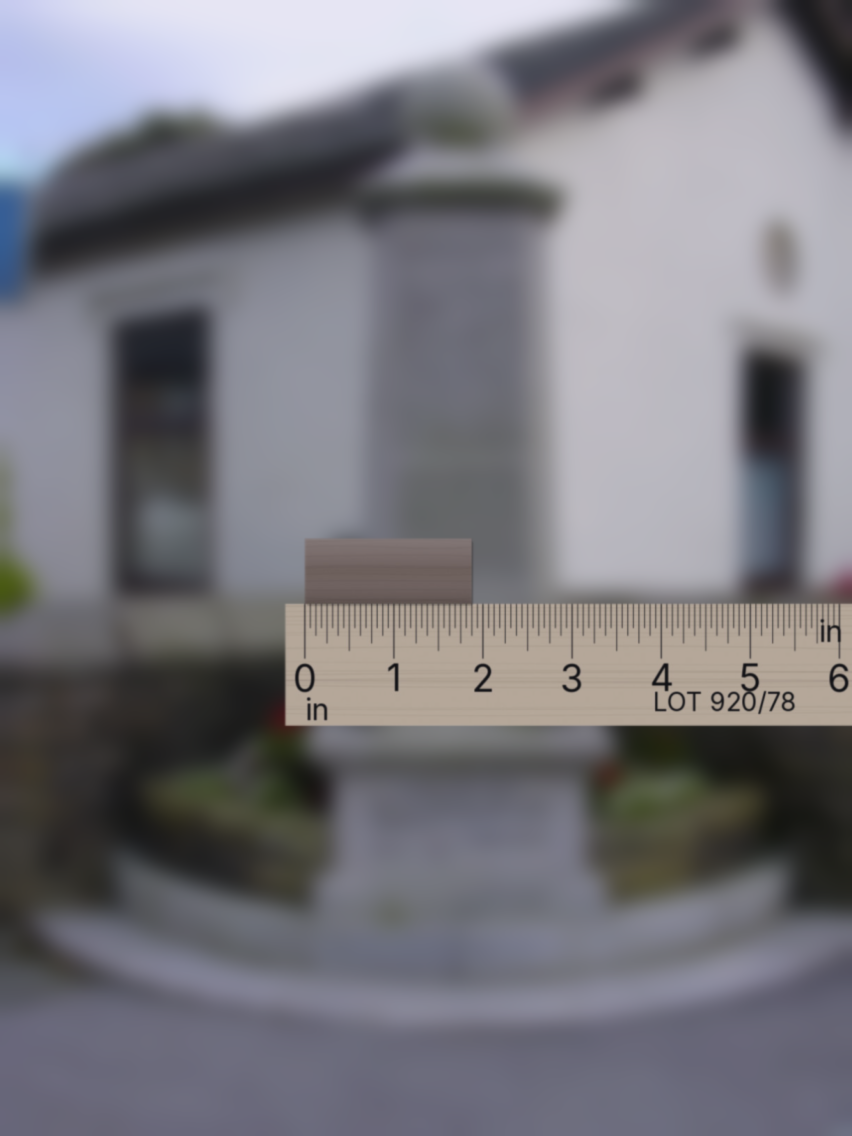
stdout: value=1.875 unit=in
